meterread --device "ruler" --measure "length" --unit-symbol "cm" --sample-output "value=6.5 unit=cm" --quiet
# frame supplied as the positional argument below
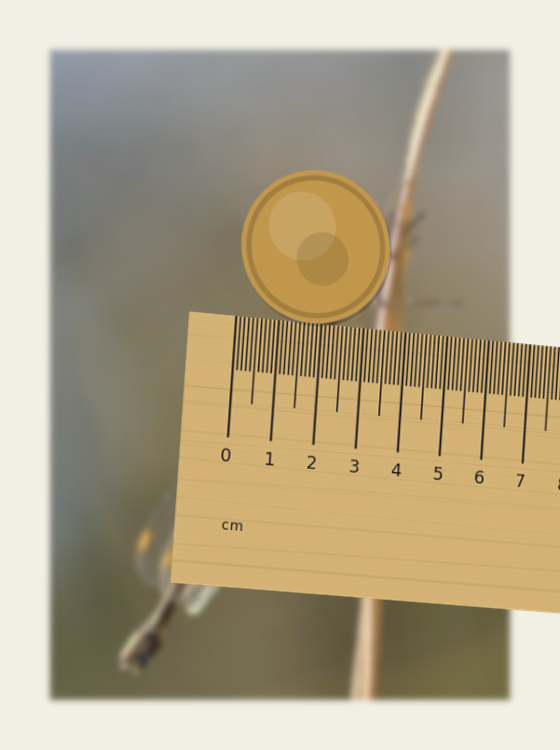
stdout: value=3.5 unit=cm
